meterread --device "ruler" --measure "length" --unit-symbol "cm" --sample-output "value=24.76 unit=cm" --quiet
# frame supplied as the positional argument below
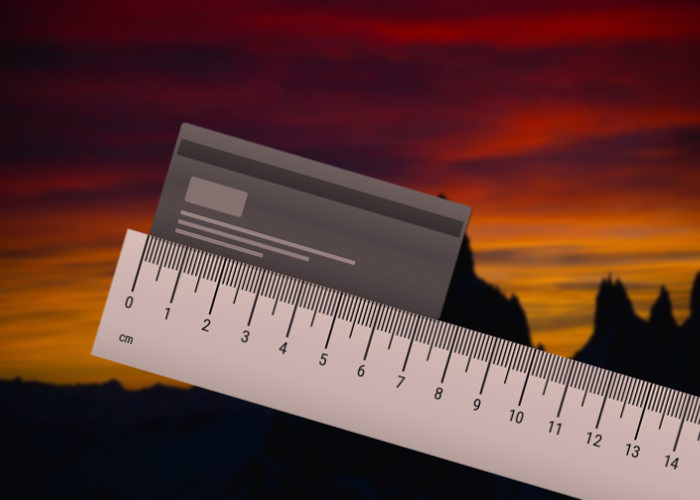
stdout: value=7.5 unit=cm
